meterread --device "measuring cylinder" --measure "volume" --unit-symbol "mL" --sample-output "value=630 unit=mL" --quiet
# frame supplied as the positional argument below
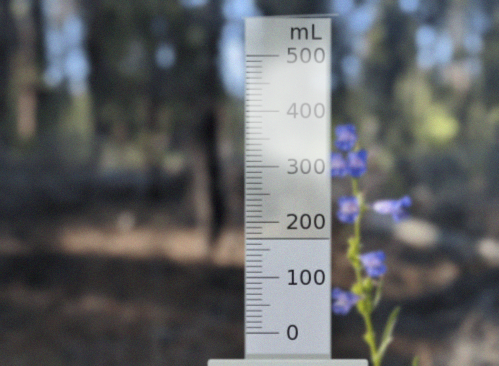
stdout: value=170 unit=mL
